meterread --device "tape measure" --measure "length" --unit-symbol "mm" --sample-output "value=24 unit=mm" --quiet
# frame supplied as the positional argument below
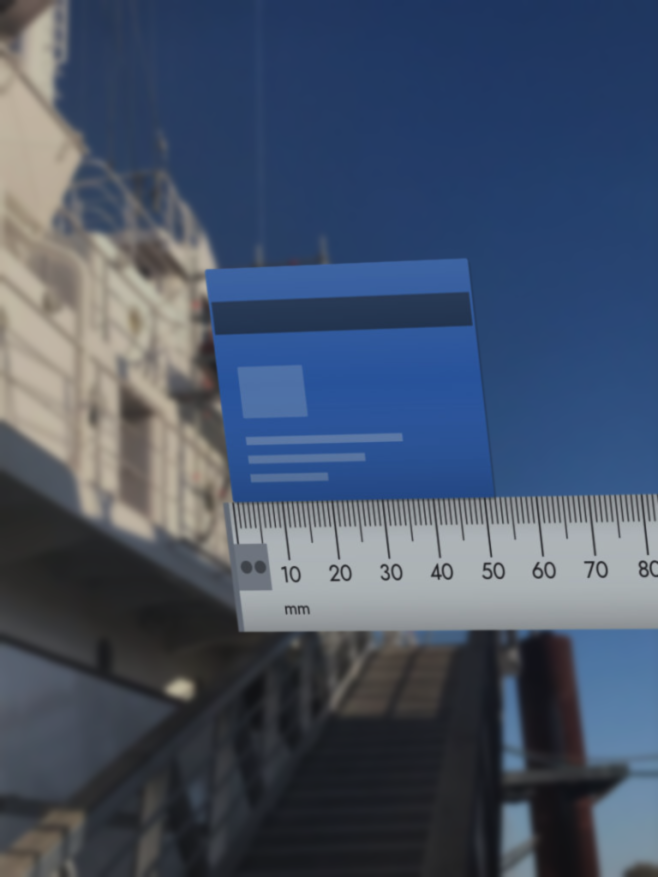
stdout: value=52 unit=mm
